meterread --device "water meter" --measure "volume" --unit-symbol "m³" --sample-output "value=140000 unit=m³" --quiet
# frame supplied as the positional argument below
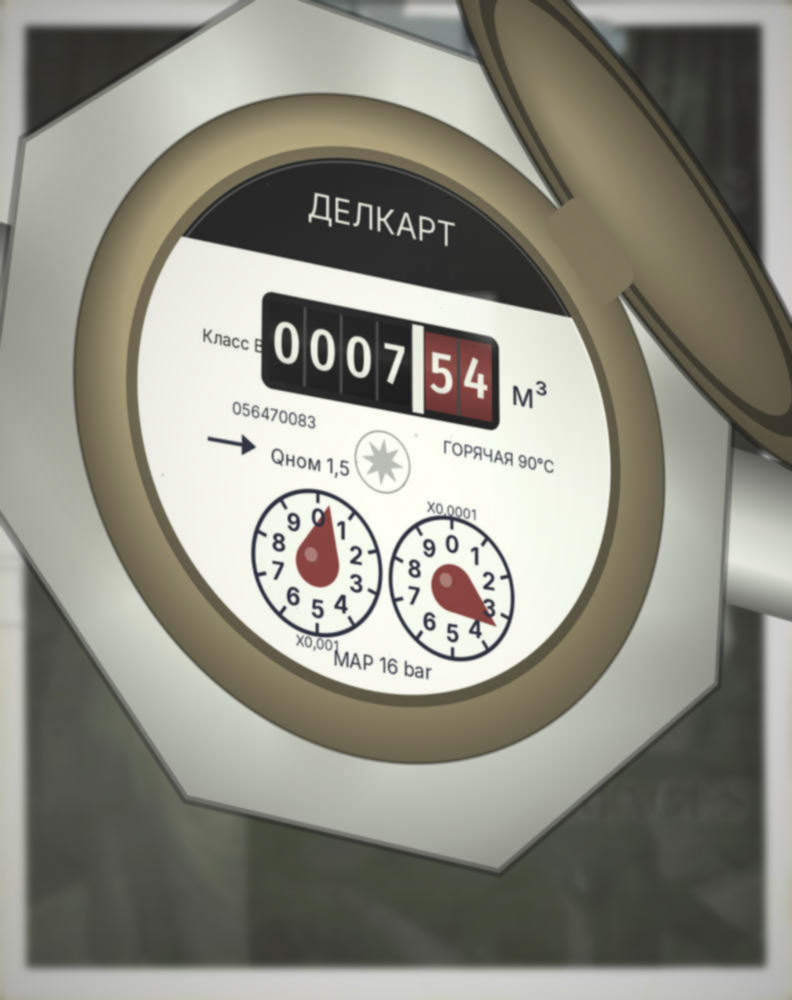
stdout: value=7.5403 unit=m³
